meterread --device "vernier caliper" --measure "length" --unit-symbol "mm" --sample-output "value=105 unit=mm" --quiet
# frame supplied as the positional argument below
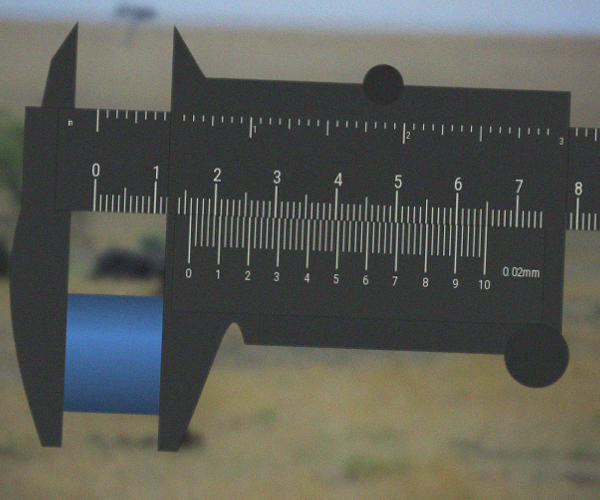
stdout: value=16.0 unit=mm
